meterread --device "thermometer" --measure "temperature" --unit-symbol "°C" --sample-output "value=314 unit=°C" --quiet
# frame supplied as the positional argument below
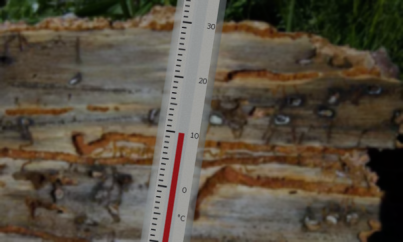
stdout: value=10 unit=°C
